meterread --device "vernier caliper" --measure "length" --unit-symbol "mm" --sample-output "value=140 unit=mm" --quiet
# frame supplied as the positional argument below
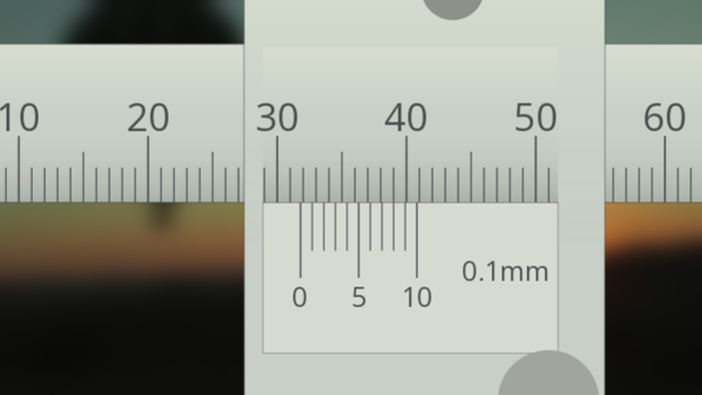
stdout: value=31.8 unit=mm
